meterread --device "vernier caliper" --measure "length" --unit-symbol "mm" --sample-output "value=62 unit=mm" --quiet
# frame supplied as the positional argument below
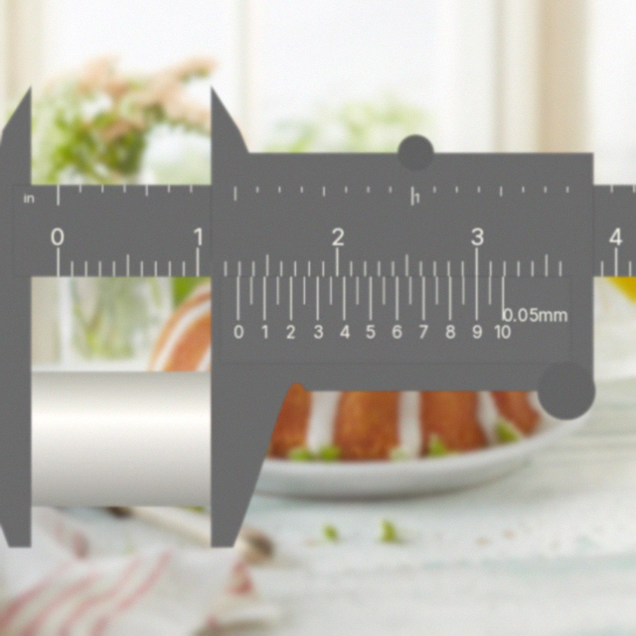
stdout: value=12.9 unit=mm
